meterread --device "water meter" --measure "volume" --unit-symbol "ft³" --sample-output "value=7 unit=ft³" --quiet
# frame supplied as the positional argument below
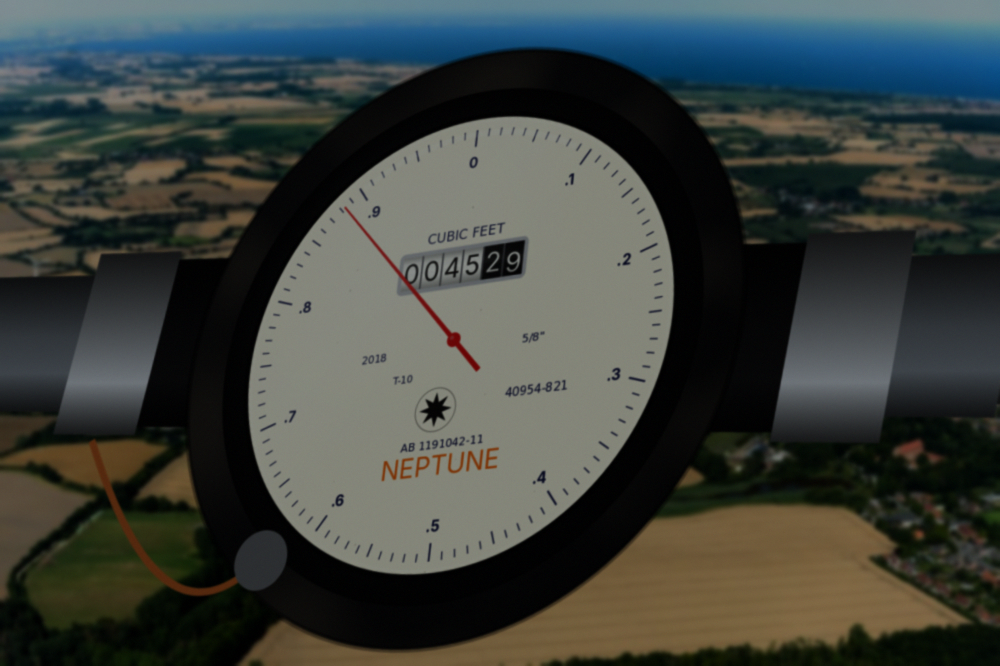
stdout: value=4528.88 unit=ft³
